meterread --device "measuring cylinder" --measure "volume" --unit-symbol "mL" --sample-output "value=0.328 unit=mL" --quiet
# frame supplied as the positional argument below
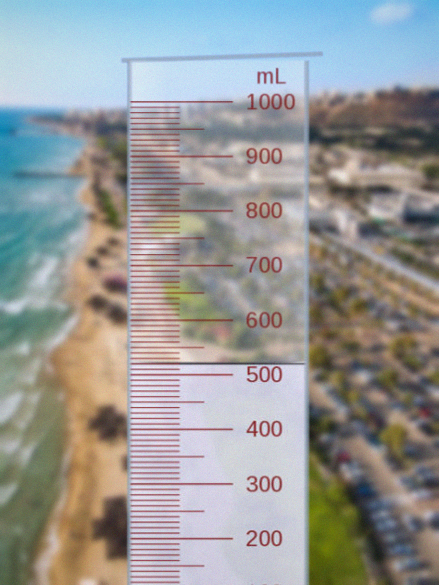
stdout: value=520 unit=mL
